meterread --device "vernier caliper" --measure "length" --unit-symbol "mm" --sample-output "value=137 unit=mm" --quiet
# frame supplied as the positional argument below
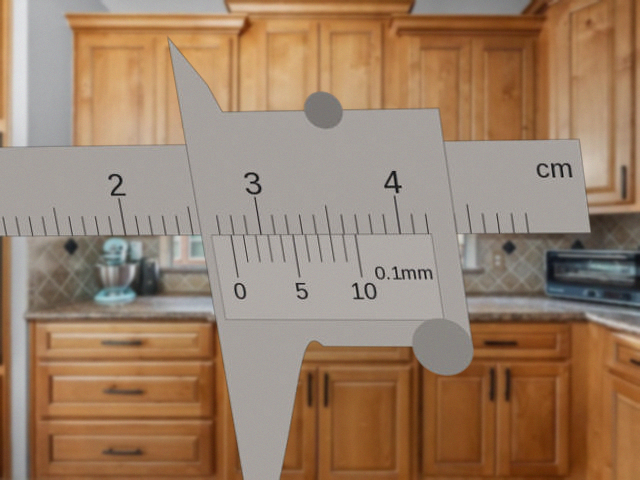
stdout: value=27.8 unit=mm
